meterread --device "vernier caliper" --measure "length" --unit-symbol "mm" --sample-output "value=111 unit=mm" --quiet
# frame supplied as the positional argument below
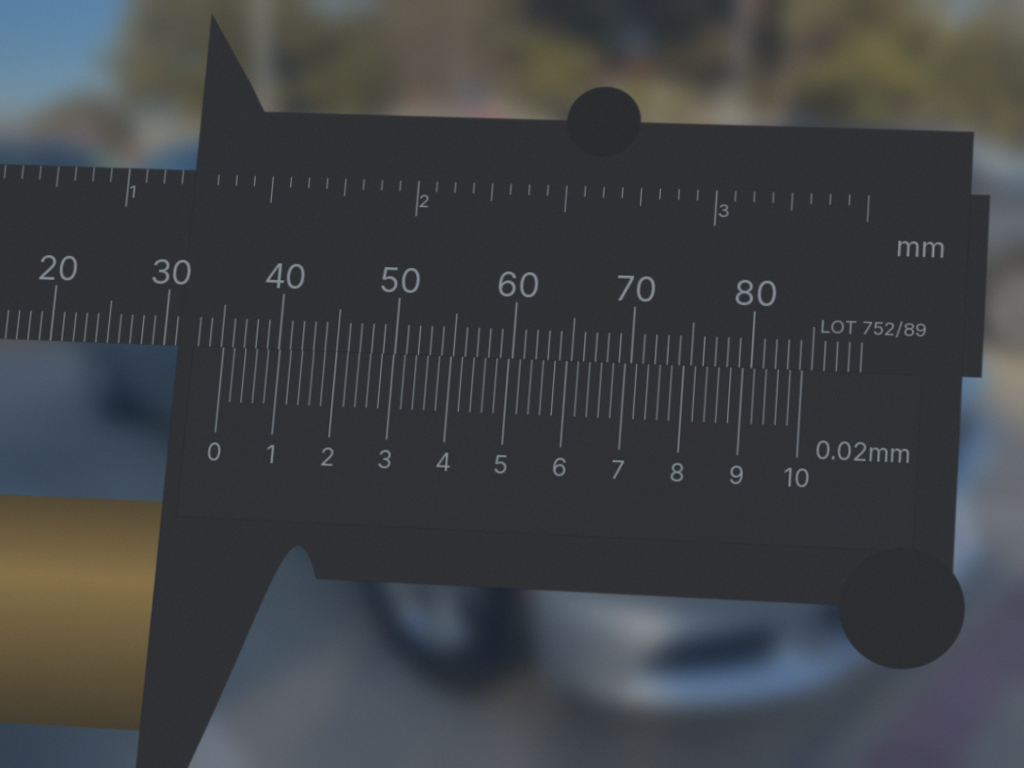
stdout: value=35.2 unit=mm
